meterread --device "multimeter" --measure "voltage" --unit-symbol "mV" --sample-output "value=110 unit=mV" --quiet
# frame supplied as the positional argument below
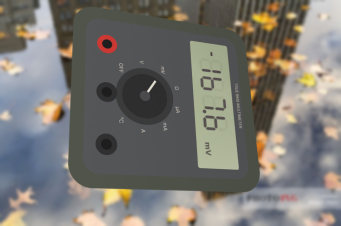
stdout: value=-167.6 unit=mV
